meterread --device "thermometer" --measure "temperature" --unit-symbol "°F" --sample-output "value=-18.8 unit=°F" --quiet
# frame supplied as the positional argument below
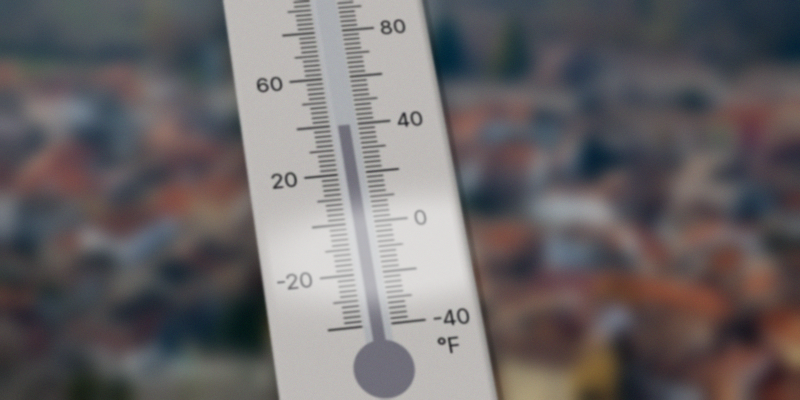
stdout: value=40 unit=°F
